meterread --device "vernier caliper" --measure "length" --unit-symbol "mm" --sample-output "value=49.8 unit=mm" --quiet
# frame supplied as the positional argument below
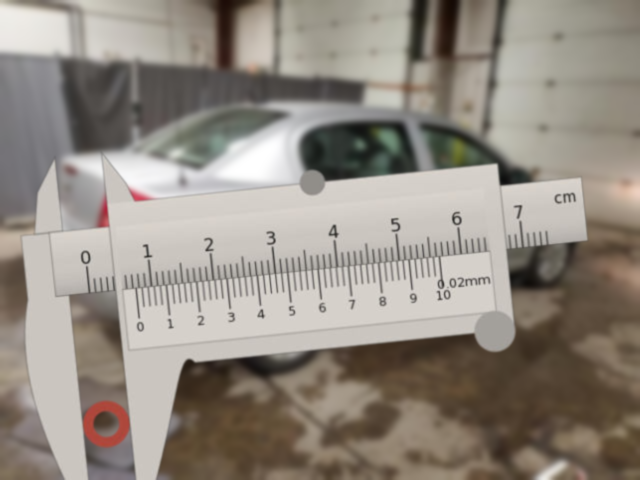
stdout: value=7.5 unit=mm
